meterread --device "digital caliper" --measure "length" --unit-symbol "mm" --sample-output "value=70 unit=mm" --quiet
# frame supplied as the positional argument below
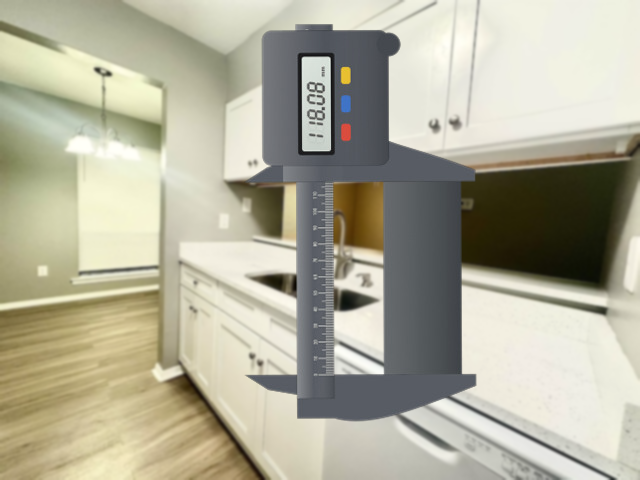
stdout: value=118.08 unit=mm
